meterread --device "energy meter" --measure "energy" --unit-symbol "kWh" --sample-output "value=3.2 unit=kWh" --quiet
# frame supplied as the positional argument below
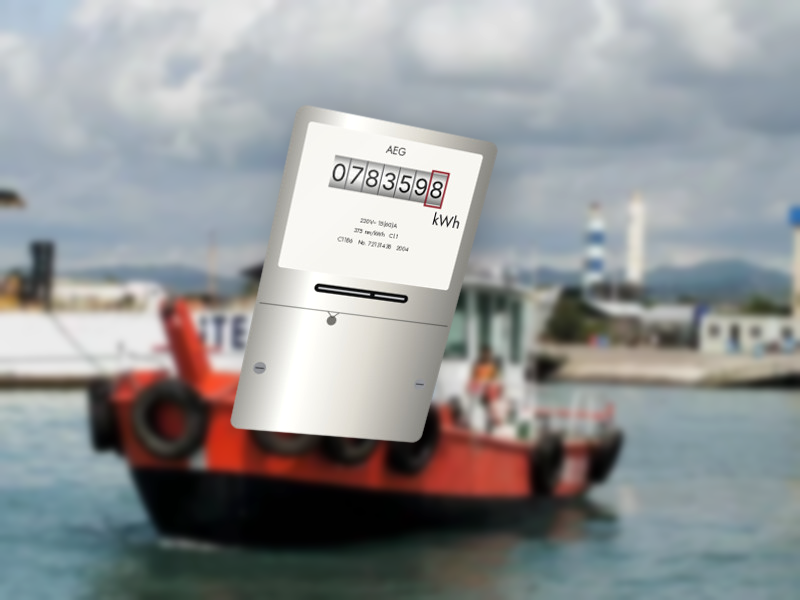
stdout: value=78359.8 unit=kWh
